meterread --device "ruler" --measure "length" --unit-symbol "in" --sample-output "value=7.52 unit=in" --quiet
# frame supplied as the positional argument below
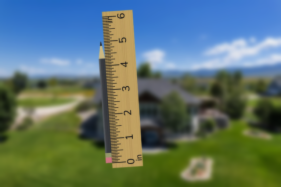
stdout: value=5 unit=in
